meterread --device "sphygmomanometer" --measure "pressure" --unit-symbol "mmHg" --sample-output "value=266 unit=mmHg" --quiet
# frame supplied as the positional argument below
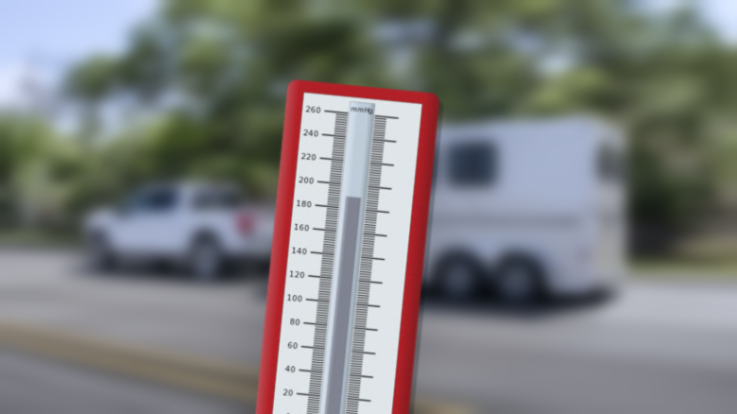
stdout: value=190 unit=mmHg
